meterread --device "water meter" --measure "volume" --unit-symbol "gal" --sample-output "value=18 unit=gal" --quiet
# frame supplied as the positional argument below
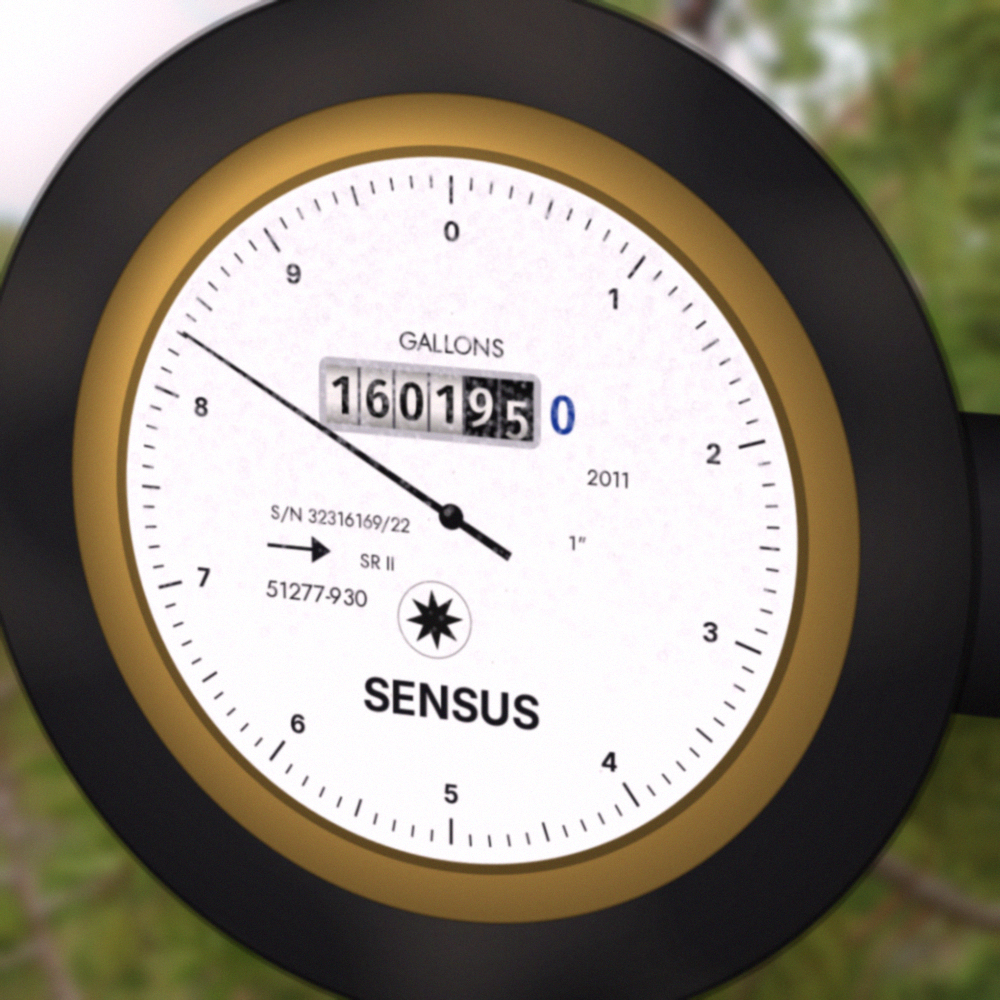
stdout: value=1601948.3 unit=gal
